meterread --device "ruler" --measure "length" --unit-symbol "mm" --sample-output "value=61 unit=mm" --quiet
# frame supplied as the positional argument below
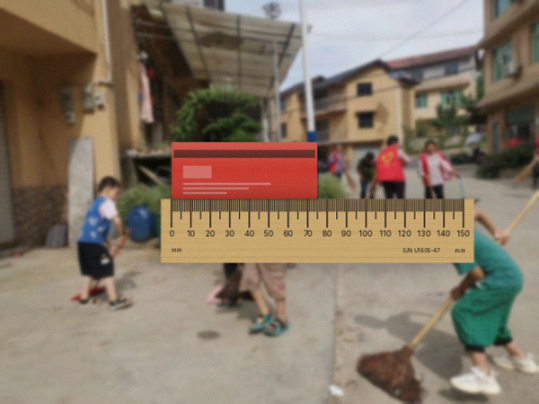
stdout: value=75 unit=mm
